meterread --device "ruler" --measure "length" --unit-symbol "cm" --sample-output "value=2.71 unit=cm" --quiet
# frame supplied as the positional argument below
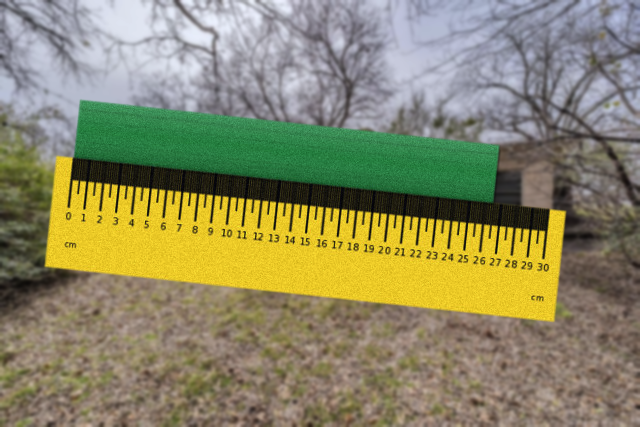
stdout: value=26.5 unit=cm
